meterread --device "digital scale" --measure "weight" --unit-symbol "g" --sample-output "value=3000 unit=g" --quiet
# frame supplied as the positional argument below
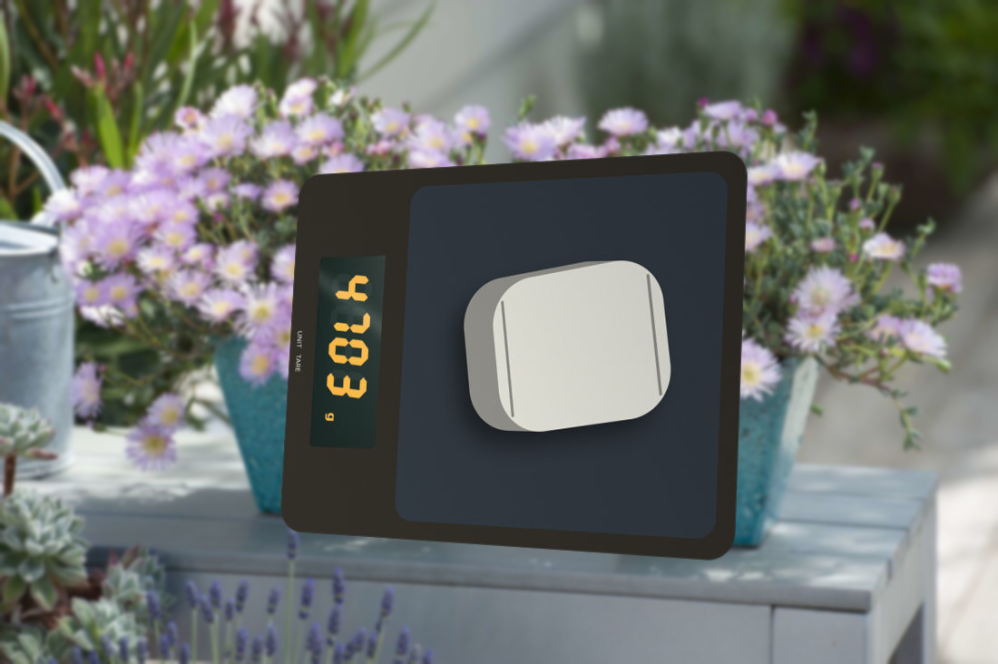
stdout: value=4703 unit=g
